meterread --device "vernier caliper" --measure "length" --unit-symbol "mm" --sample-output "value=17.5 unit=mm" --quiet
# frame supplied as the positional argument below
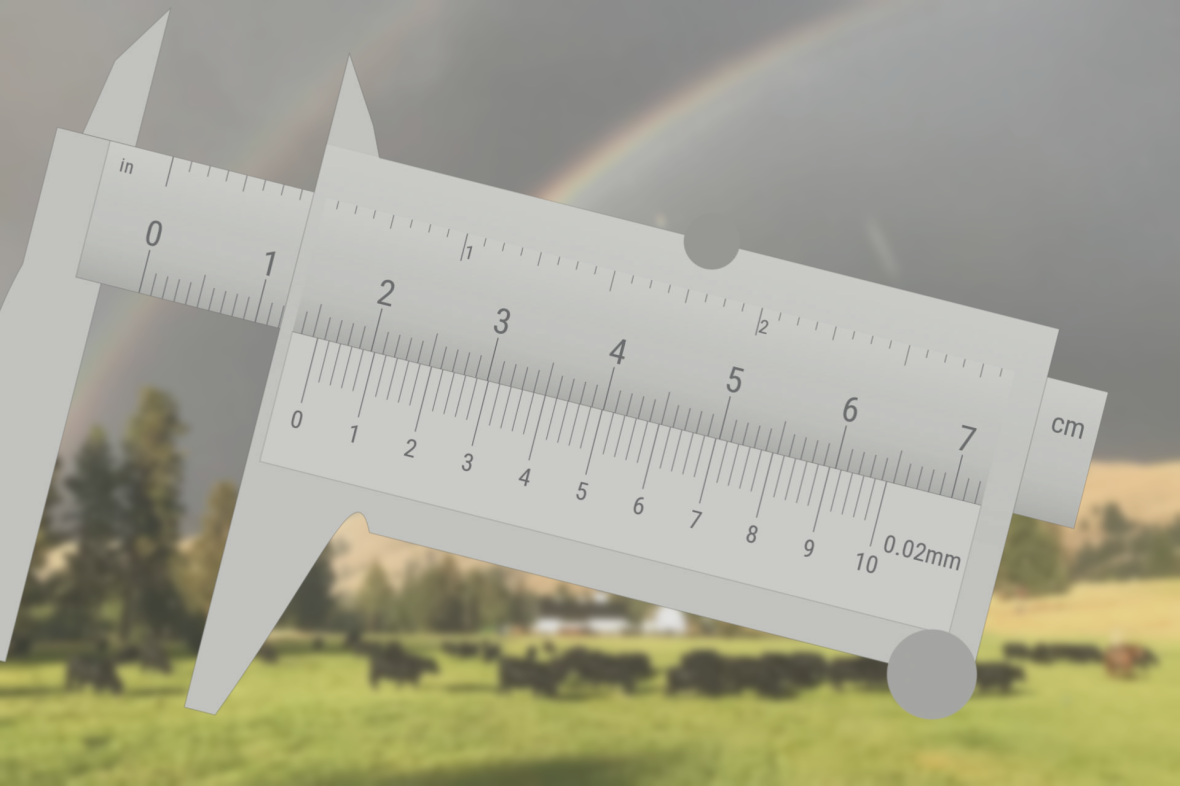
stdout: value=15.4 unit=mm
